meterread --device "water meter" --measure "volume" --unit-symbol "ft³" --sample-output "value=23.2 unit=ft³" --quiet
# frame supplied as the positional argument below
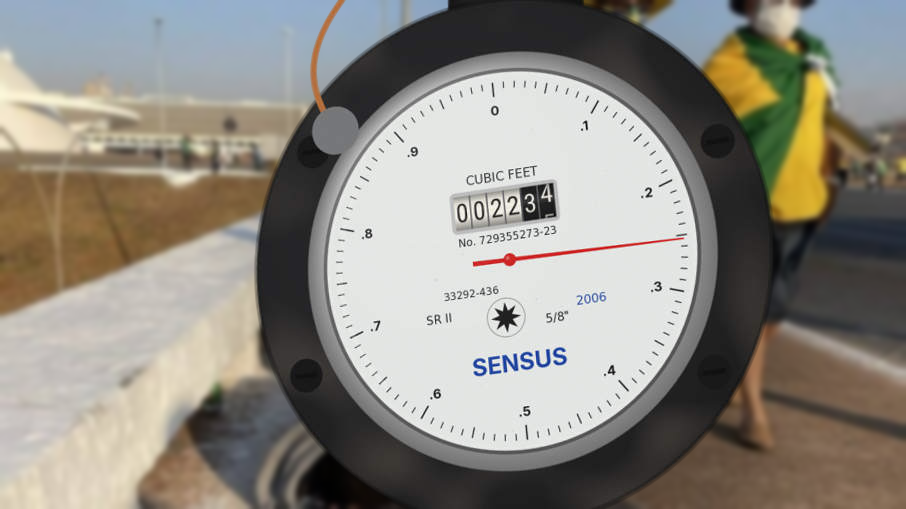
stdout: value=2234.25 unit=ft³
